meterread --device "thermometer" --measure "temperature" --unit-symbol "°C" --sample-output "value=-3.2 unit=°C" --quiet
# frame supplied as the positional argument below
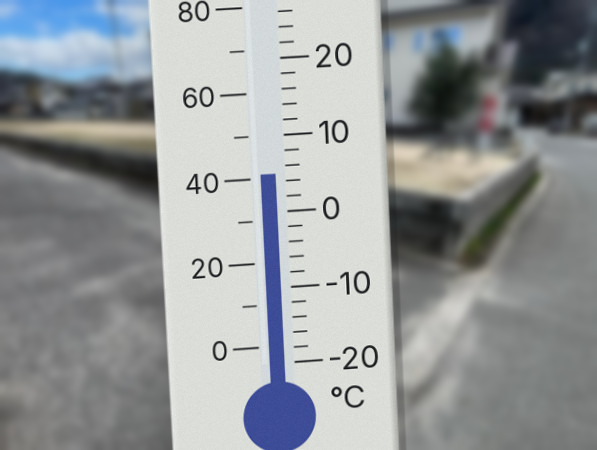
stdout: value=5 unit=°C
